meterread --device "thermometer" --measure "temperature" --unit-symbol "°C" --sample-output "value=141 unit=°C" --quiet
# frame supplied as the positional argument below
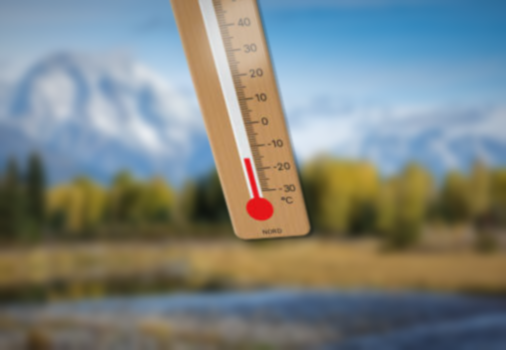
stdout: value=-15 unit=°C
